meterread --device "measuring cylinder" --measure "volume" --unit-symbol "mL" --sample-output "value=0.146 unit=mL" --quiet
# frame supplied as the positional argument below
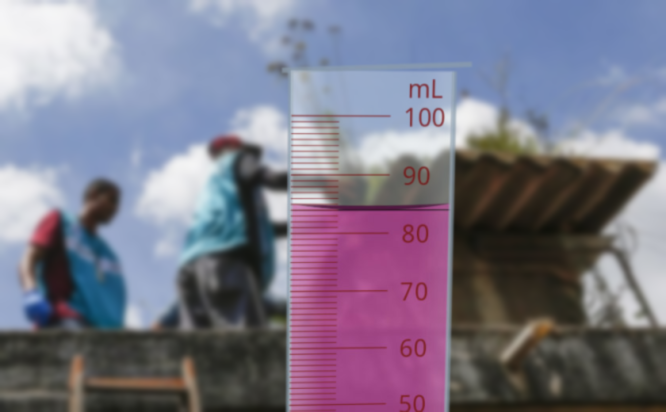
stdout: value=84 unit=mL
